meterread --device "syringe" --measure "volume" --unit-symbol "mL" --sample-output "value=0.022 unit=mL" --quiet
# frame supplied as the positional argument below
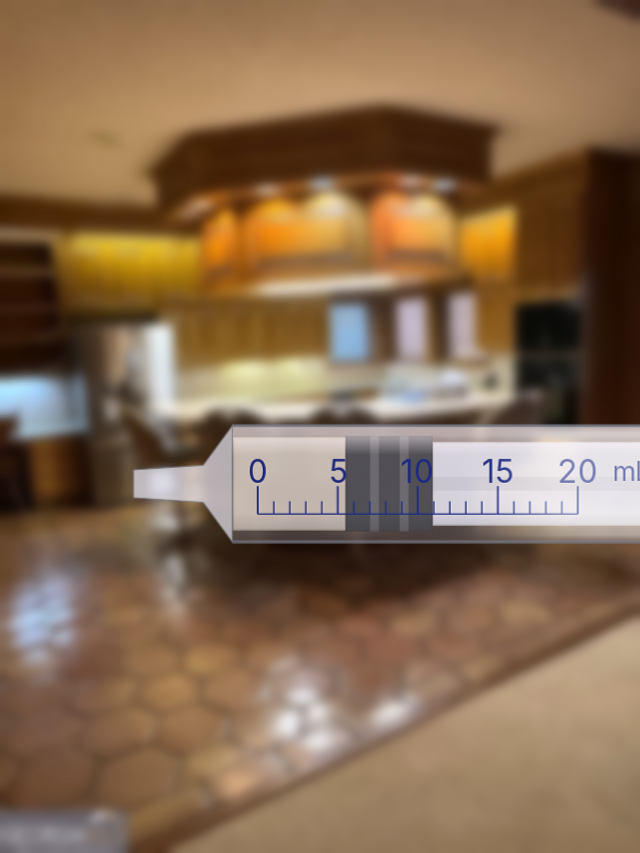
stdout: value=5.5 unit=mL
